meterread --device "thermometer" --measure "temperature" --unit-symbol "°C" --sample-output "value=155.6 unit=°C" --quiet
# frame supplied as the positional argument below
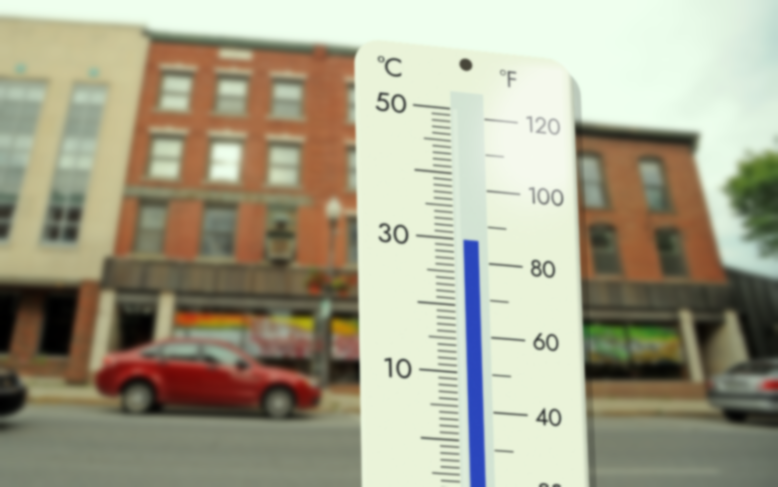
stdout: value=30 unit=°C
